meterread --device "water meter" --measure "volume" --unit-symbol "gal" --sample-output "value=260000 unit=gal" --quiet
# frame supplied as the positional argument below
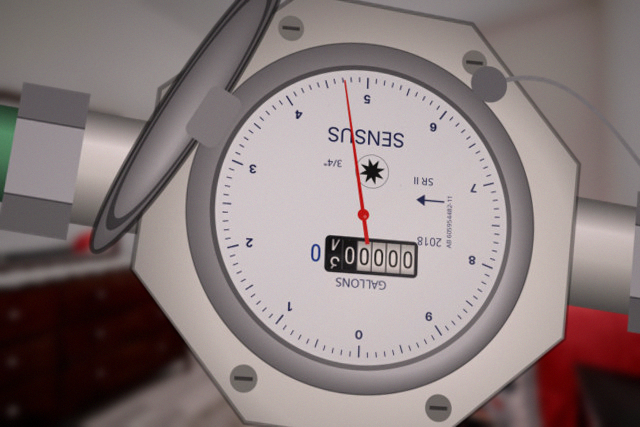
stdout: value=34.7 unit=gal
